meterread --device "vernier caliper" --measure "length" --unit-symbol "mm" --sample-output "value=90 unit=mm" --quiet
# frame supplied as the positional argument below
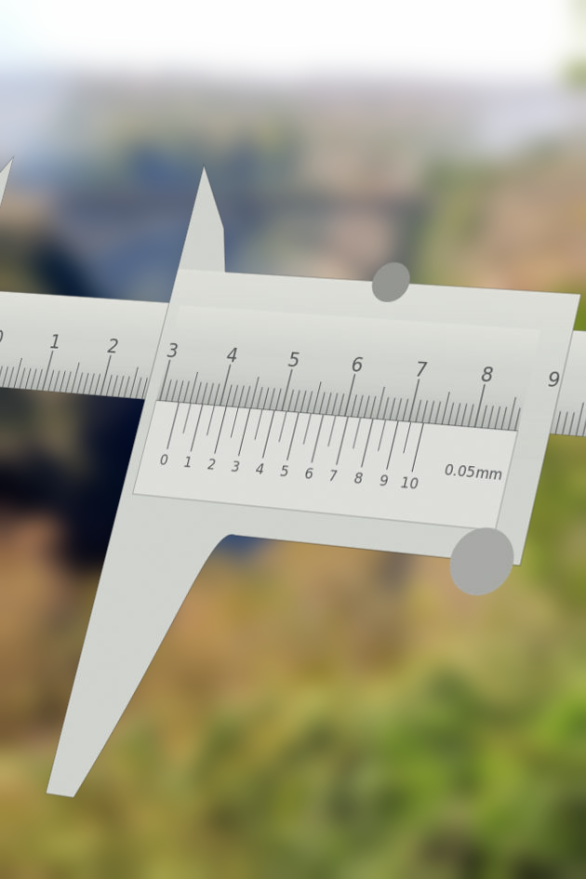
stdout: value=33.2 unit=mm
